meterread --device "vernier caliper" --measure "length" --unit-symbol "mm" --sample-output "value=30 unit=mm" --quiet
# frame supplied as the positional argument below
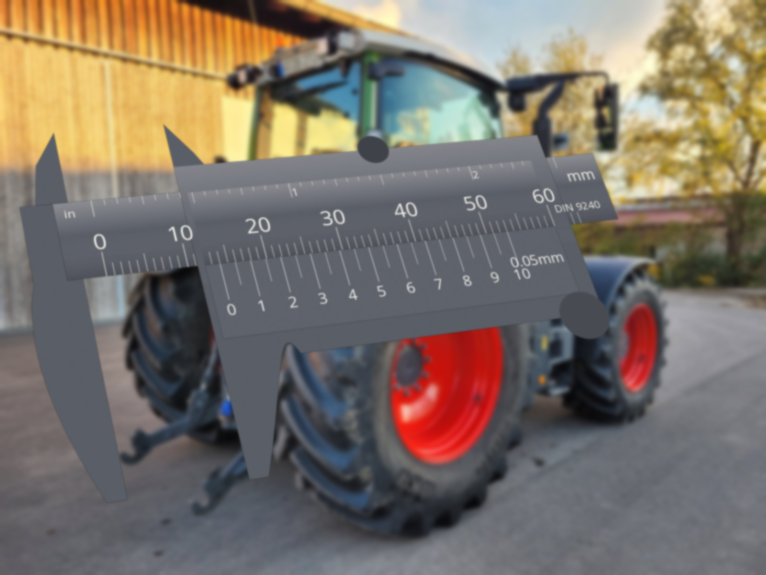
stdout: value=14.0 unit=mm
